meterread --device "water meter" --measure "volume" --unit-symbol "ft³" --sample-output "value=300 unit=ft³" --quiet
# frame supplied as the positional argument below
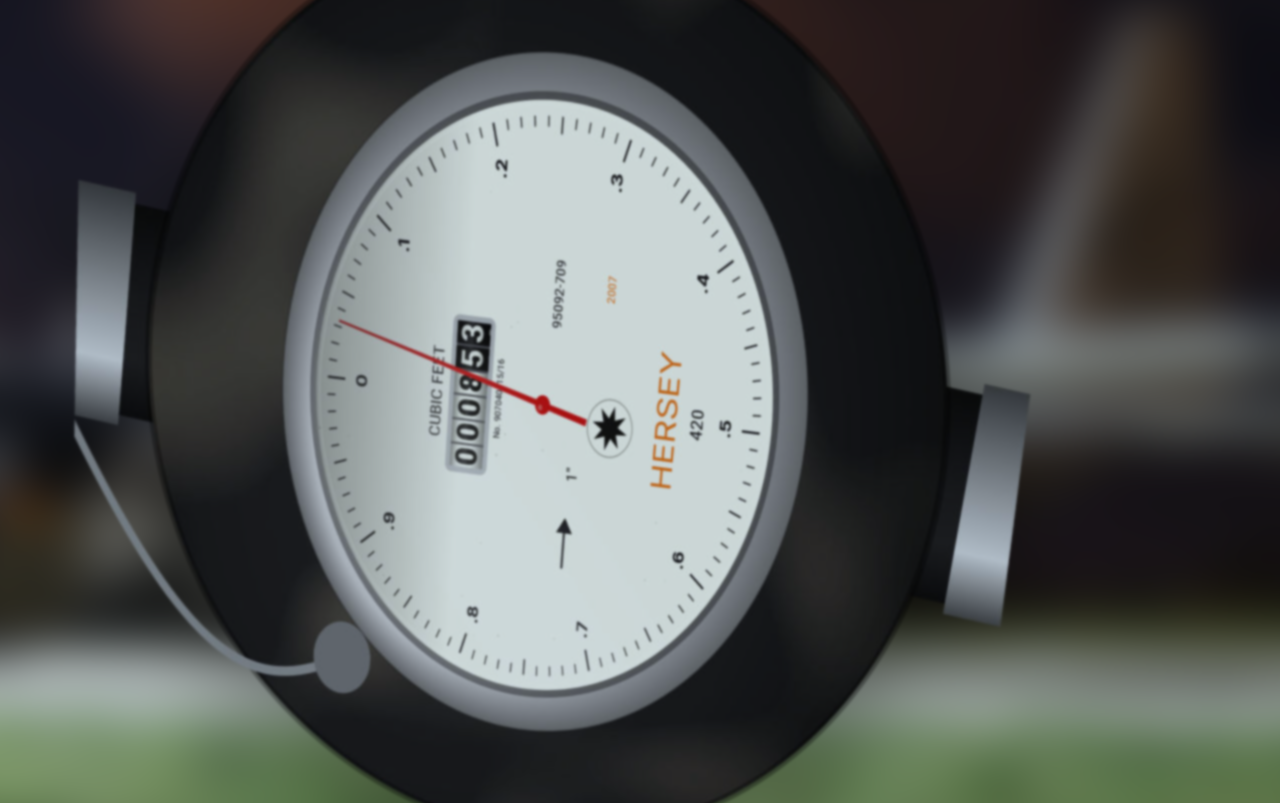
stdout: value=853.03 unit=ft³
